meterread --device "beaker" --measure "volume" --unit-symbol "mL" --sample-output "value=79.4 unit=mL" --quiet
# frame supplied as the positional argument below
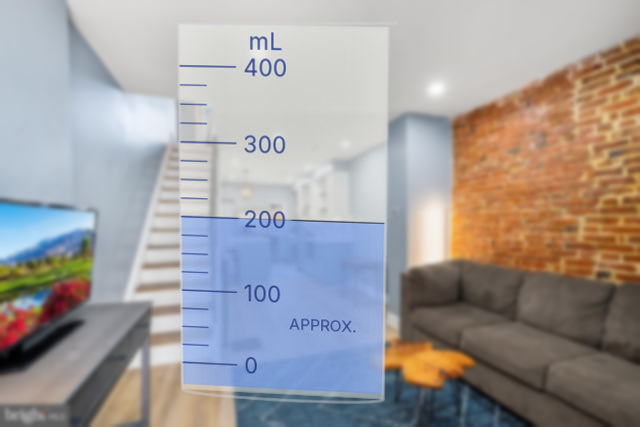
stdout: value=200 unit=mL
